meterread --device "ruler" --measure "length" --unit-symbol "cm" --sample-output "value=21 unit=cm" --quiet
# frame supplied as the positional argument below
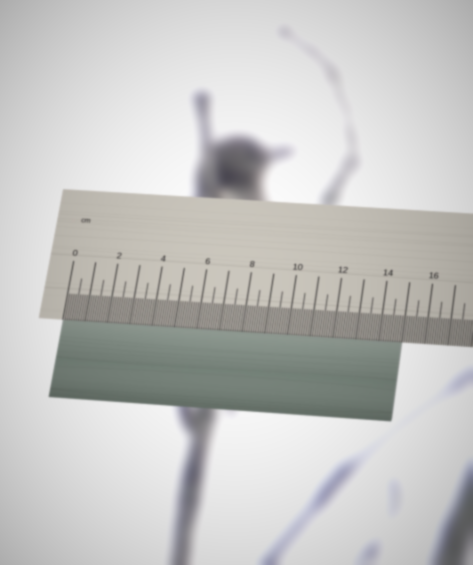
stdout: value=15 unit=cm
